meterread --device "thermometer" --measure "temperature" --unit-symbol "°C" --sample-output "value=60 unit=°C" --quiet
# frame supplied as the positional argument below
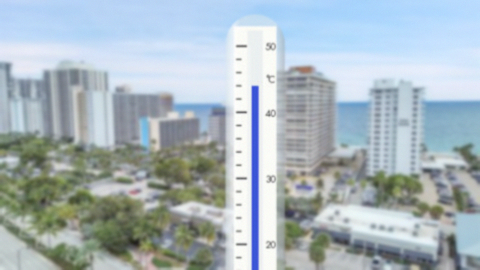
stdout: value=44 unit=°C
